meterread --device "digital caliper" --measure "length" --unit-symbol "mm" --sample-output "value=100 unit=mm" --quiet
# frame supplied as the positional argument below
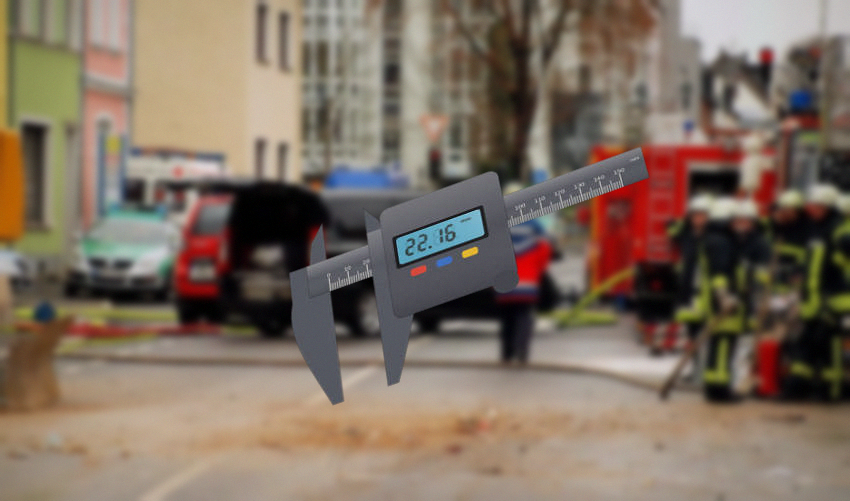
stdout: value=22.16 unit=mm
